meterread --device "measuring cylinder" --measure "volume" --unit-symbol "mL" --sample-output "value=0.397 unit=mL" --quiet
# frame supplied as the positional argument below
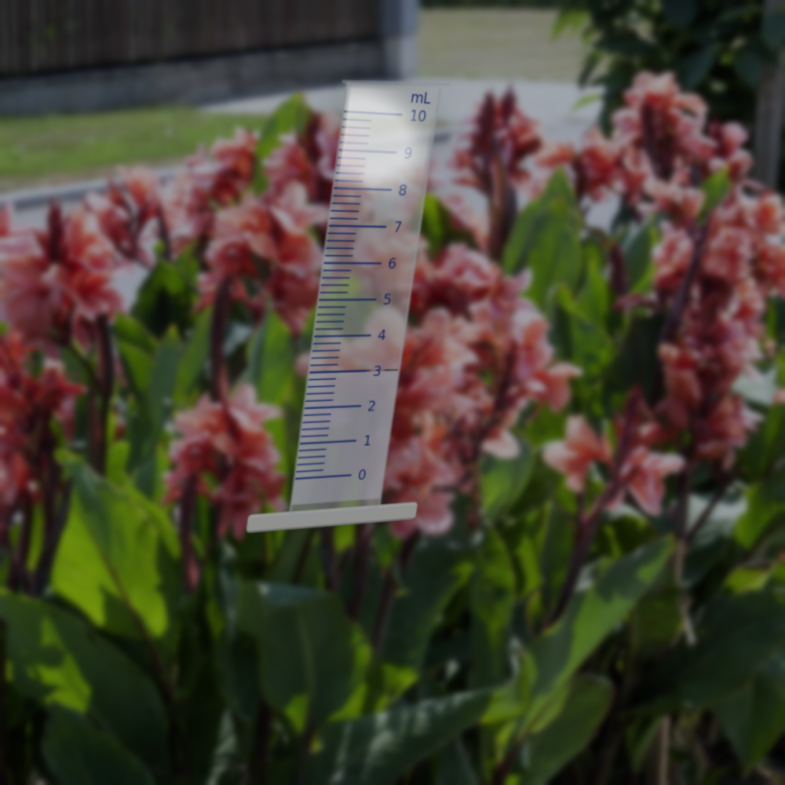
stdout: value=3 unit=mL
